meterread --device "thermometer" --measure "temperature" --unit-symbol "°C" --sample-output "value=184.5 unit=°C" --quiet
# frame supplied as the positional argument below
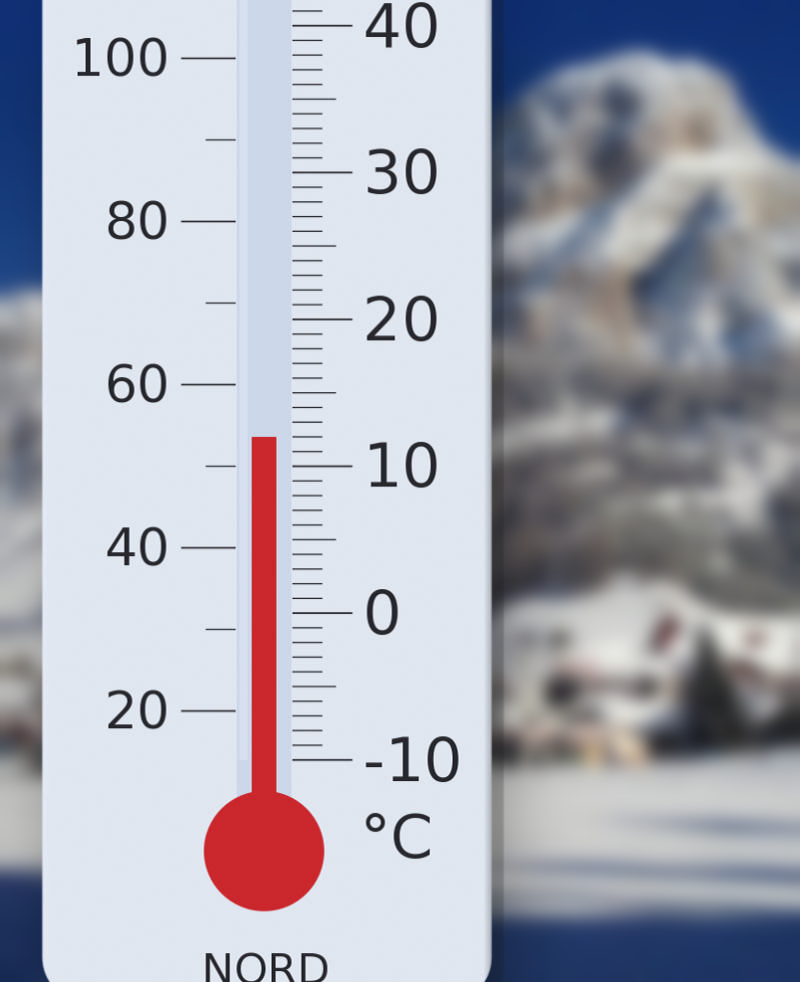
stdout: value=12 unit=°C
